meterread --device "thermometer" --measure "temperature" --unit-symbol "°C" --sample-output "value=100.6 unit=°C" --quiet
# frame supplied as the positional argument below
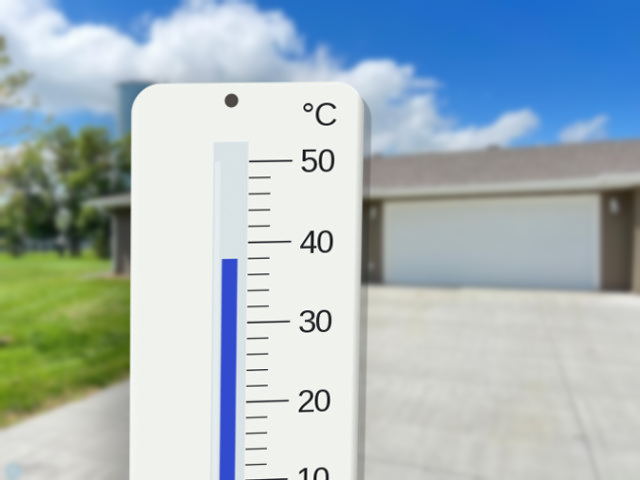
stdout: value=38 unit=°C
